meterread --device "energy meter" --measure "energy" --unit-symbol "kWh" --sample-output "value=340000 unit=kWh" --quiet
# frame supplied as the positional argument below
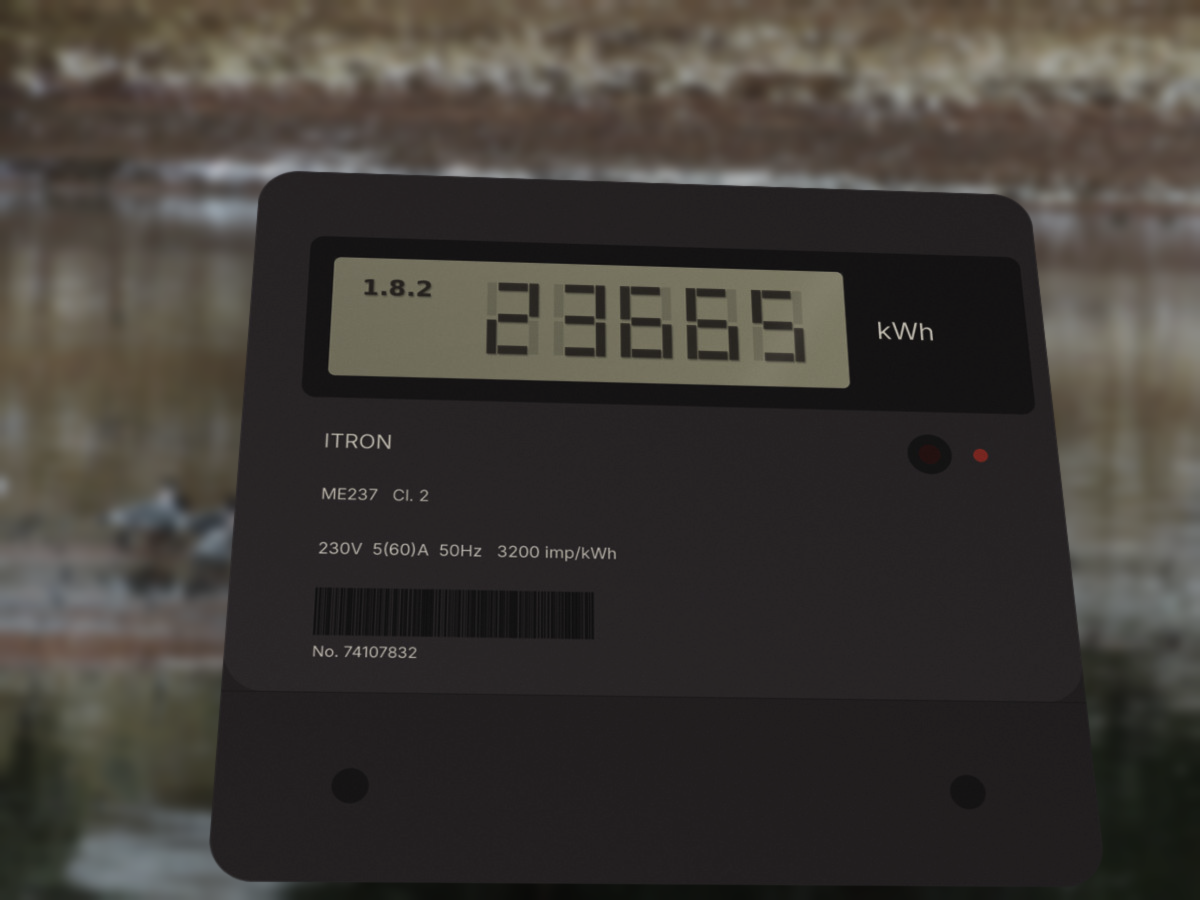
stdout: value=23665 unit=kWh
